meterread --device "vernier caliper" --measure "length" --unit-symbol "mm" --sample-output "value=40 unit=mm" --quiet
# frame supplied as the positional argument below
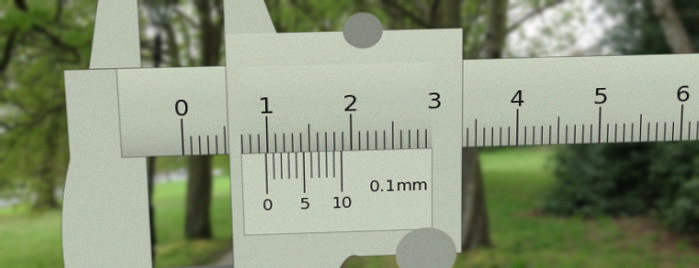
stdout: value=9.8 unit=mm
